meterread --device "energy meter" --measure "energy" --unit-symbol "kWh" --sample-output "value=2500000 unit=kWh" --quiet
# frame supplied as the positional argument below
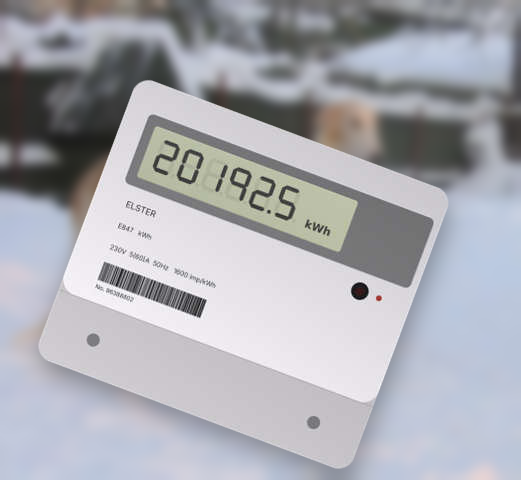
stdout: value=20192.5 unit=kWh
